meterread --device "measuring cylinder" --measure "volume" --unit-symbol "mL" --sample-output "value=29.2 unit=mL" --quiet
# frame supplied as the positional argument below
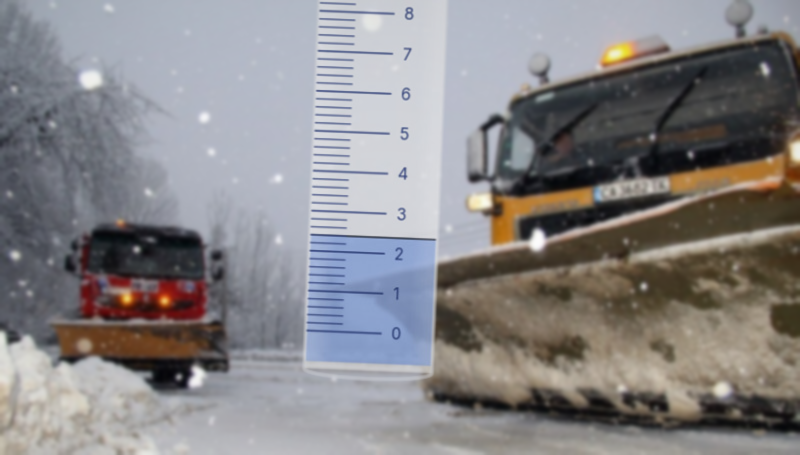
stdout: value=2.4 unit=mL
